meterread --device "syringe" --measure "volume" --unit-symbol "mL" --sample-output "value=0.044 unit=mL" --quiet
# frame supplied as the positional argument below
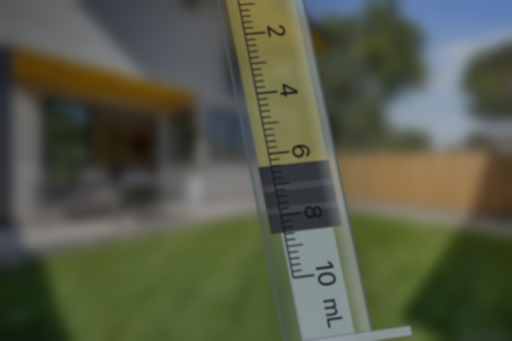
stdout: value=6.4 unit=mL
